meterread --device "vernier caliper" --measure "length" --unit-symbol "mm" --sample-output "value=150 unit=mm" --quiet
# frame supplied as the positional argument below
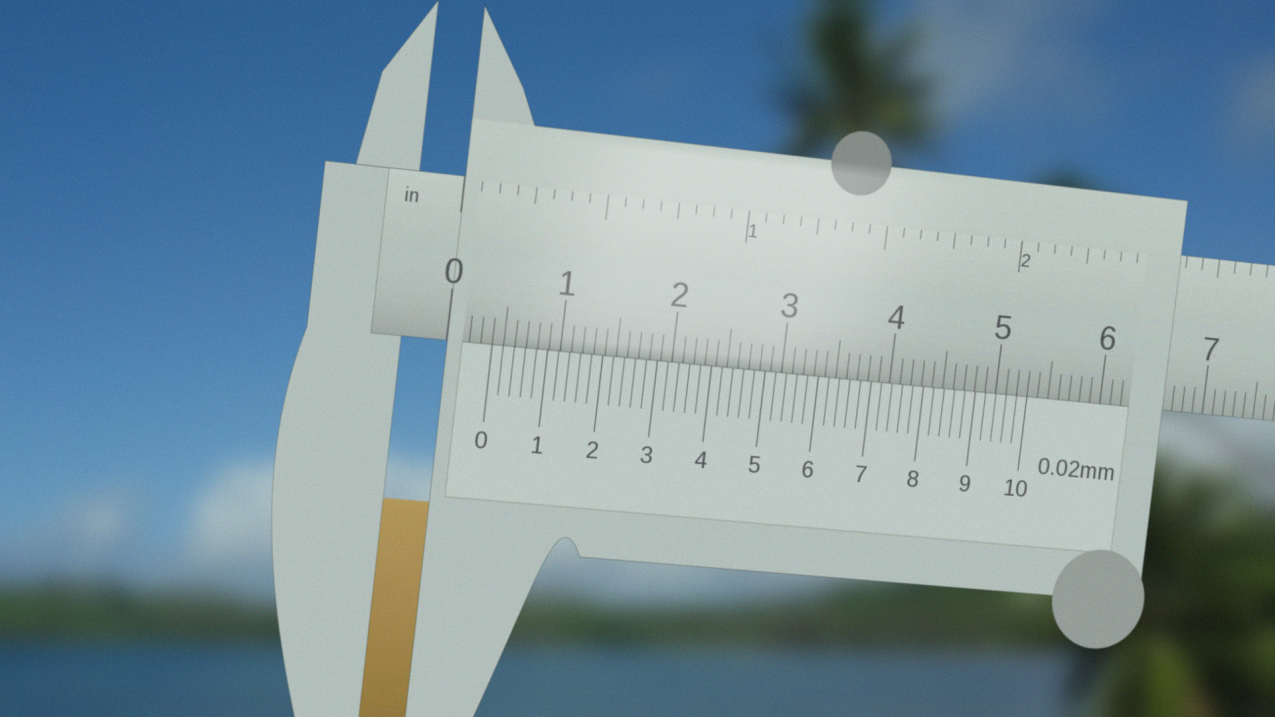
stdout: value=4.0 unit=mm
